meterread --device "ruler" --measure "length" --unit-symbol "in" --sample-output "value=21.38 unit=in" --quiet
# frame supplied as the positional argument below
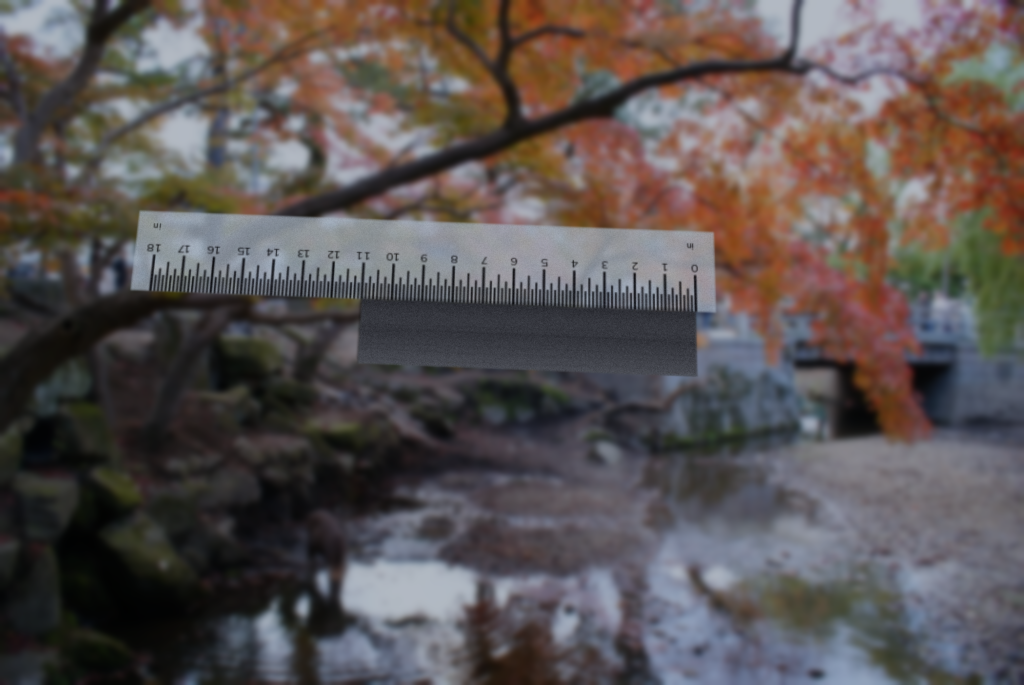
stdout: value=11 unit=in
